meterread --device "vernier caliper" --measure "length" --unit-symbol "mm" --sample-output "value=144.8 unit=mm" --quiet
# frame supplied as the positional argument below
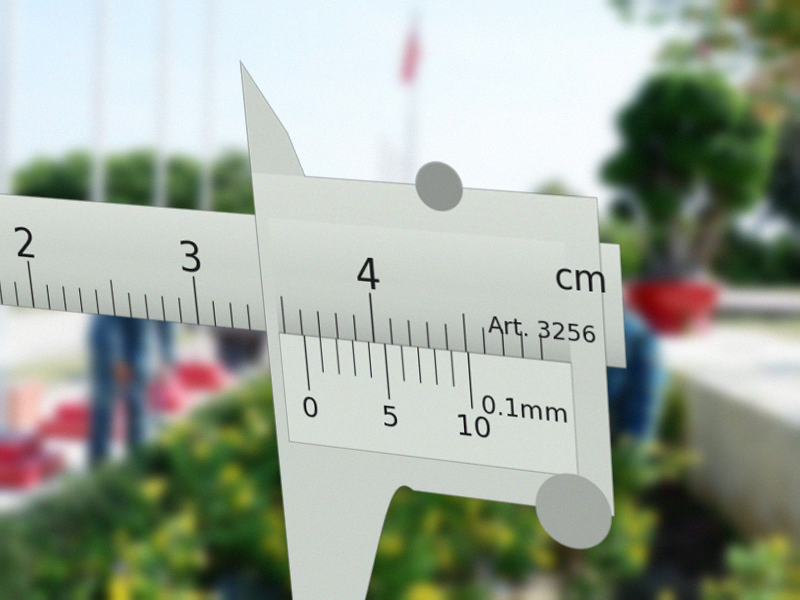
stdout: value=36.1 unit=mm
